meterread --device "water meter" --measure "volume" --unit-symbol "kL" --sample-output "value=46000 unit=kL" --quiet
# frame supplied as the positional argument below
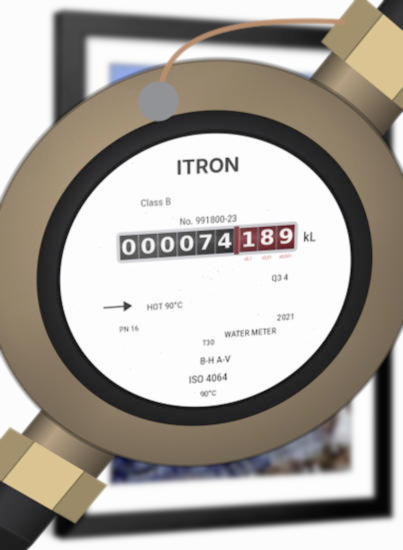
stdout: value=74.189 unit=kL
